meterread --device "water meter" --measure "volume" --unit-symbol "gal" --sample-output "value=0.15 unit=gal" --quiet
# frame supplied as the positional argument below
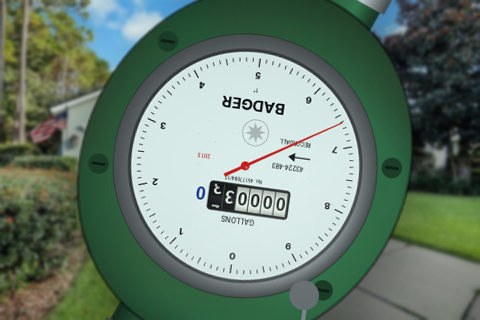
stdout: value=326.6 unit=gal
